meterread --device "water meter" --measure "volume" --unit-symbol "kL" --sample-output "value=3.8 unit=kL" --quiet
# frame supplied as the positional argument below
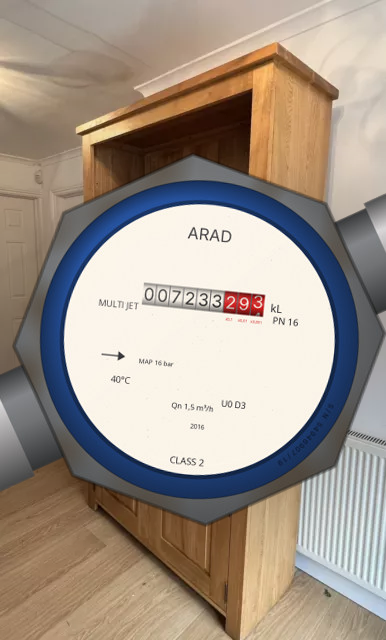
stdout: value=7233.293 unit=kL
